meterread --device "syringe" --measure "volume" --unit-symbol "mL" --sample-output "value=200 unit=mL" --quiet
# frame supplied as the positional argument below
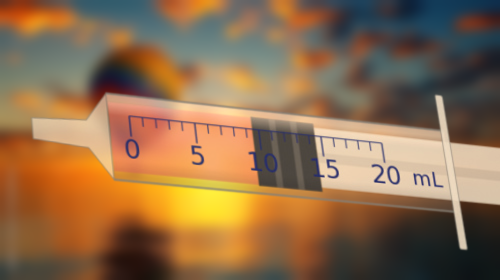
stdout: value=9.5 unit=mL
